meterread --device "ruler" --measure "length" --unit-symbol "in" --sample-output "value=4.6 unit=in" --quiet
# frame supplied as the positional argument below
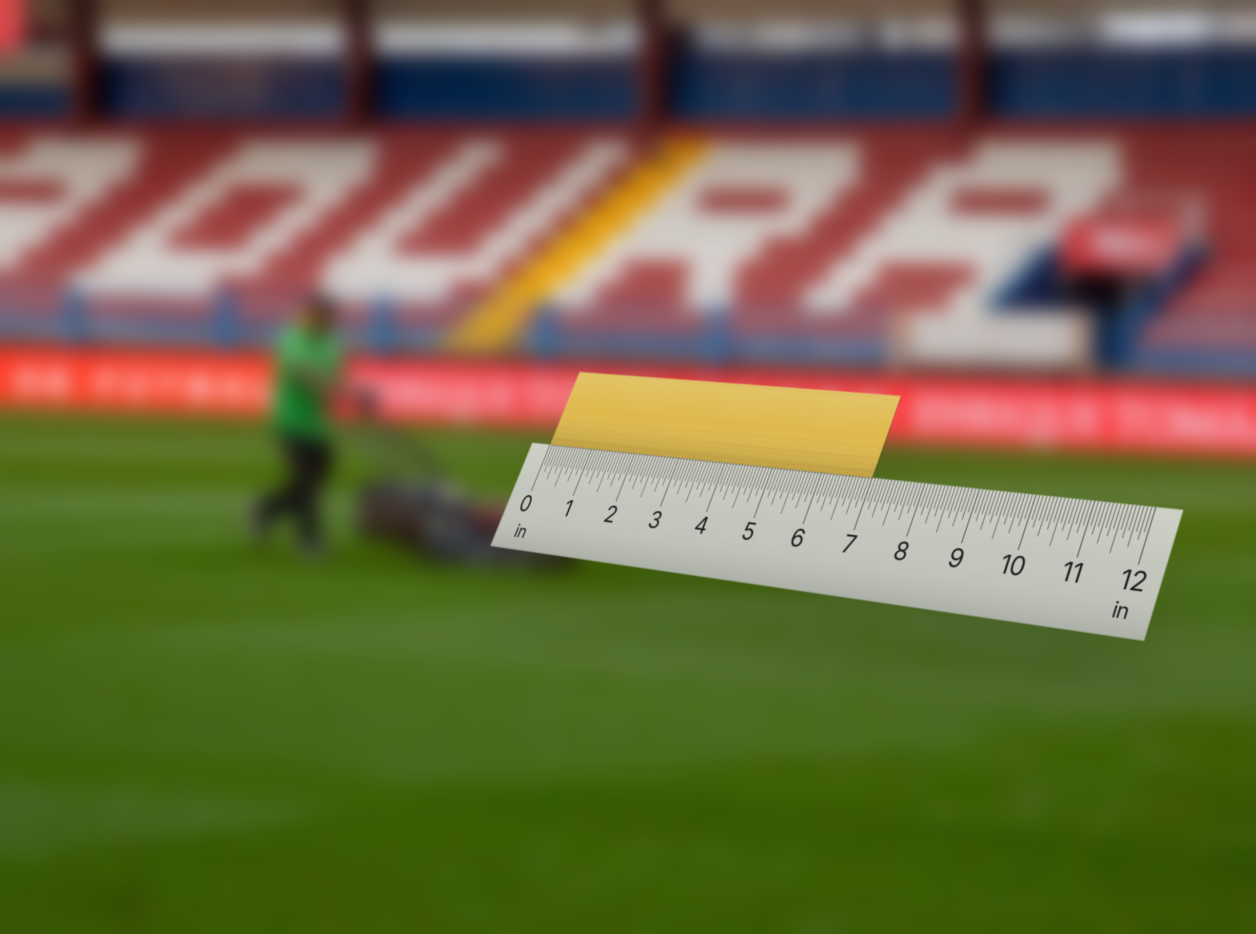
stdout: value=7 unit=in
